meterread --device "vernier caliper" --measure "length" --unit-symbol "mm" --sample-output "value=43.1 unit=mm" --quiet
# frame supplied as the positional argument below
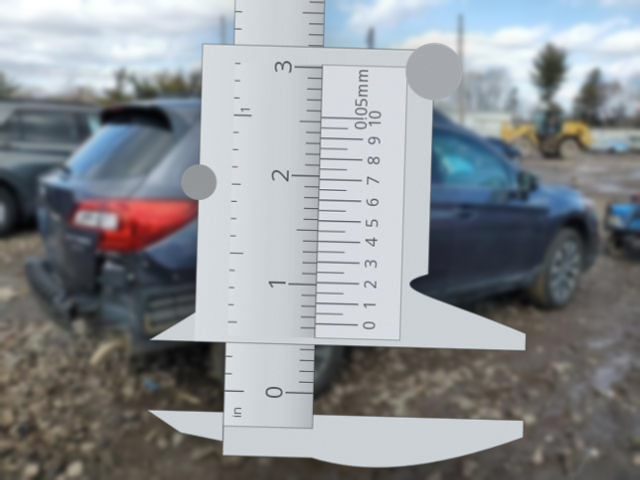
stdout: value=6.4 unit=mm
